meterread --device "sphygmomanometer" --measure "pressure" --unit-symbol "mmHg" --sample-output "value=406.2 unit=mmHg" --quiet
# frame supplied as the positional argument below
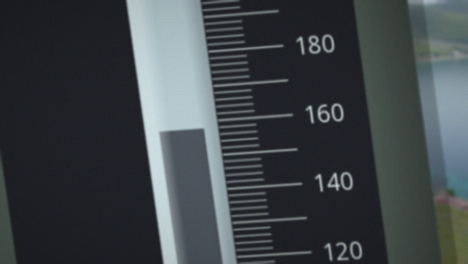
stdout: value=158 unit=mmHg
